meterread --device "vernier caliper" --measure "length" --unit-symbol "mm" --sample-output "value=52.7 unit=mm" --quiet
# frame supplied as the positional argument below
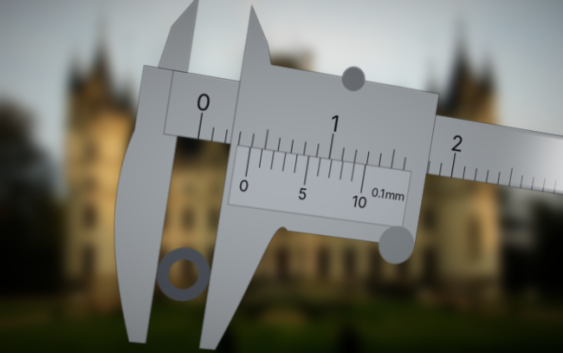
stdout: value=3.9 unit=mm
